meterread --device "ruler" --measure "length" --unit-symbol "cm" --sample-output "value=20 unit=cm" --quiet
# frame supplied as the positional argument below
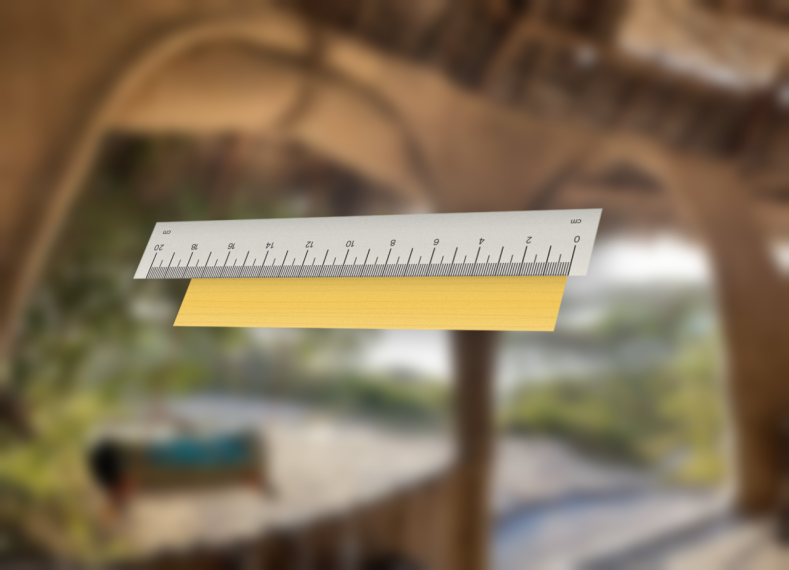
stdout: value=17.5 unit=cm
